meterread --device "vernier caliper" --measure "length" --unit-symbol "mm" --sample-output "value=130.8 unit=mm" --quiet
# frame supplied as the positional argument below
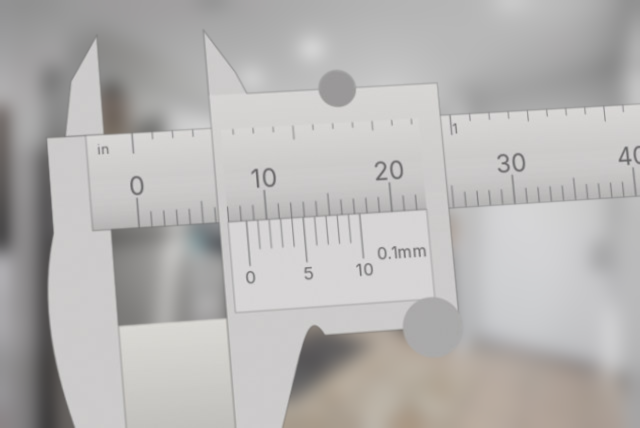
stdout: value=8.4 unit=mm
